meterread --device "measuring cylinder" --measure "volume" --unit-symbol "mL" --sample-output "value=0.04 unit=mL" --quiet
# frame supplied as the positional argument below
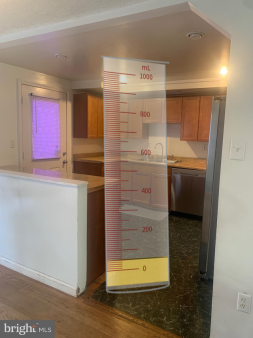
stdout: value=50 unit=mL
